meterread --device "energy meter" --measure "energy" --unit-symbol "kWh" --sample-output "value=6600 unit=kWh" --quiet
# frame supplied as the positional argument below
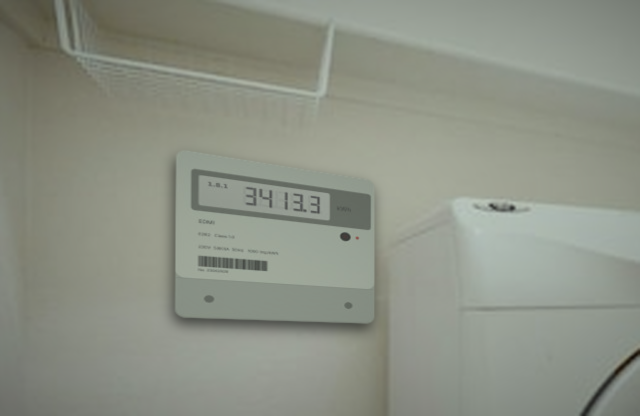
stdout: value=3413.3 unit=kWh
